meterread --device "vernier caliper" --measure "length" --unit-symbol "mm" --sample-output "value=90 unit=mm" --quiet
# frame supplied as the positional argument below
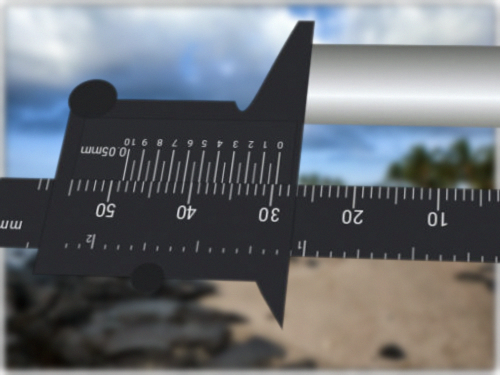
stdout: value=29.6 unit=mm
